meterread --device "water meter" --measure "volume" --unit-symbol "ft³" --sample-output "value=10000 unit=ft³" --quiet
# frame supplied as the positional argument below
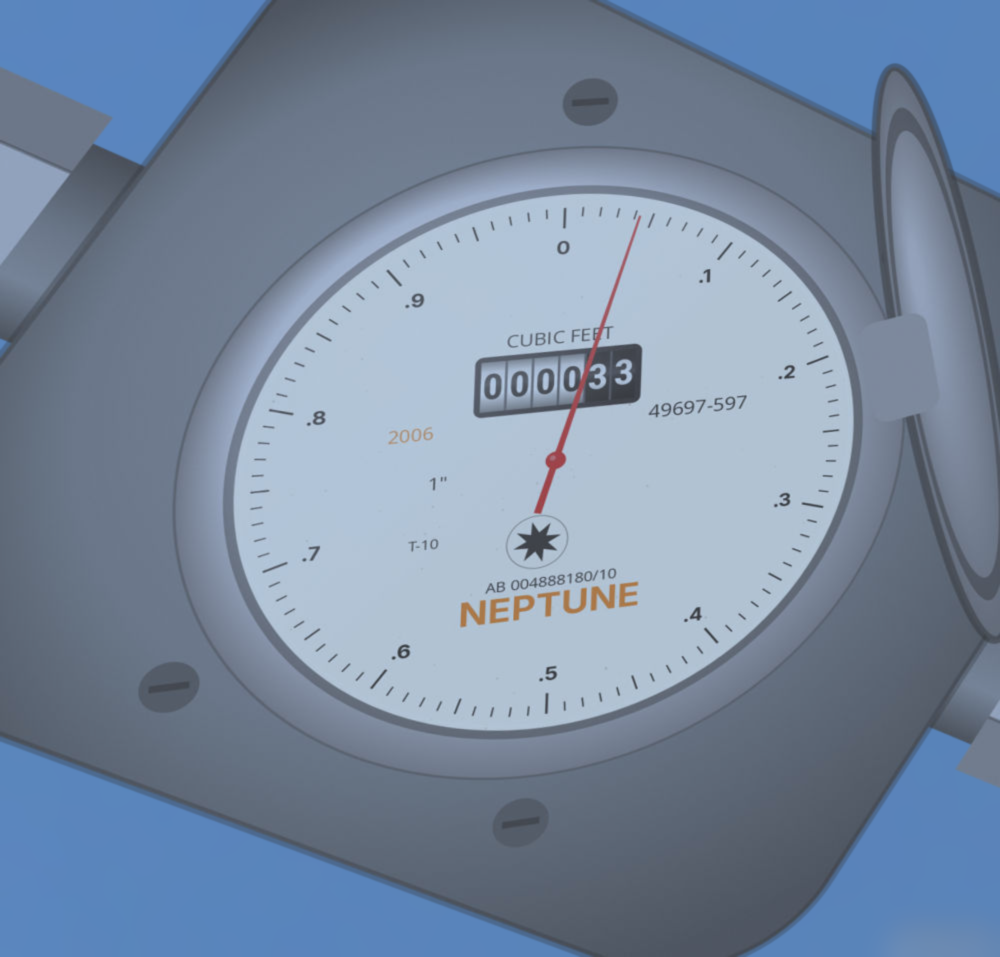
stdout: value=33.04 unit=ft³
